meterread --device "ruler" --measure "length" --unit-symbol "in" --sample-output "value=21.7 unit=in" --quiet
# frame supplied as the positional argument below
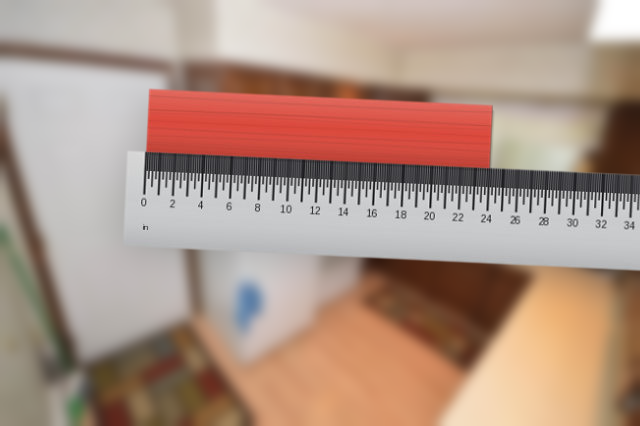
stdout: value=24 unit=in
